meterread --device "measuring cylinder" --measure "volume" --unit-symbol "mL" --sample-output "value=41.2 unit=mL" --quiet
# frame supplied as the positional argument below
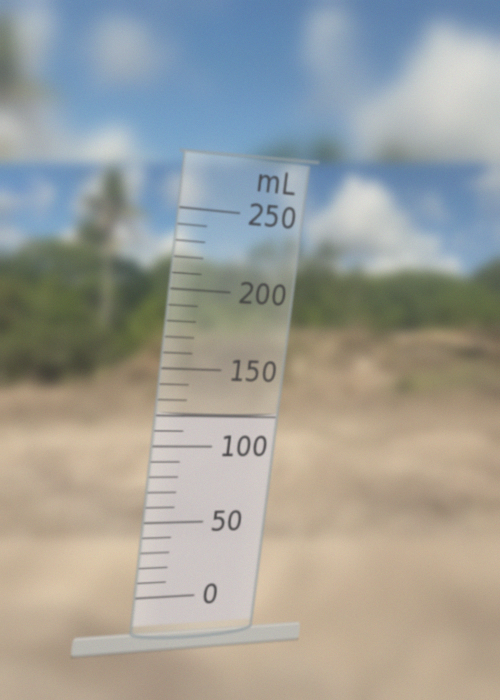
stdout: value=120 unit=mL
